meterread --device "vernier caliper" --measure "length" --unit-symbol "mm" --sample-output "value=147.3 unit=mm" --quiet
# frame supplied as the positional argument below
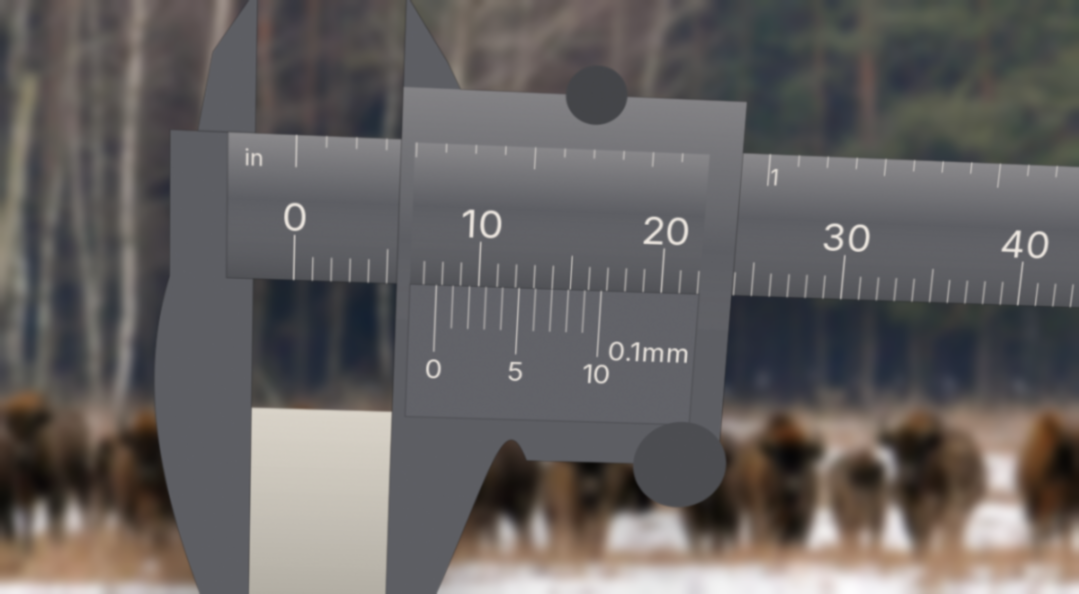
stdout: value=7.7 unit=mm
